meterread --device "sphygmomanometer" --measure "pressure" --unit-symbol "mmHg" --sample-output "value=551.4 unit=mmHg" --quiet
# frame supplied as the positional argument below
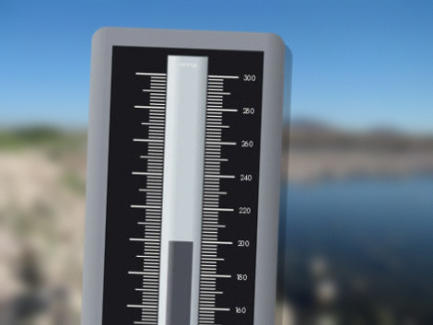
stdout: value=200 unit=mmHg
